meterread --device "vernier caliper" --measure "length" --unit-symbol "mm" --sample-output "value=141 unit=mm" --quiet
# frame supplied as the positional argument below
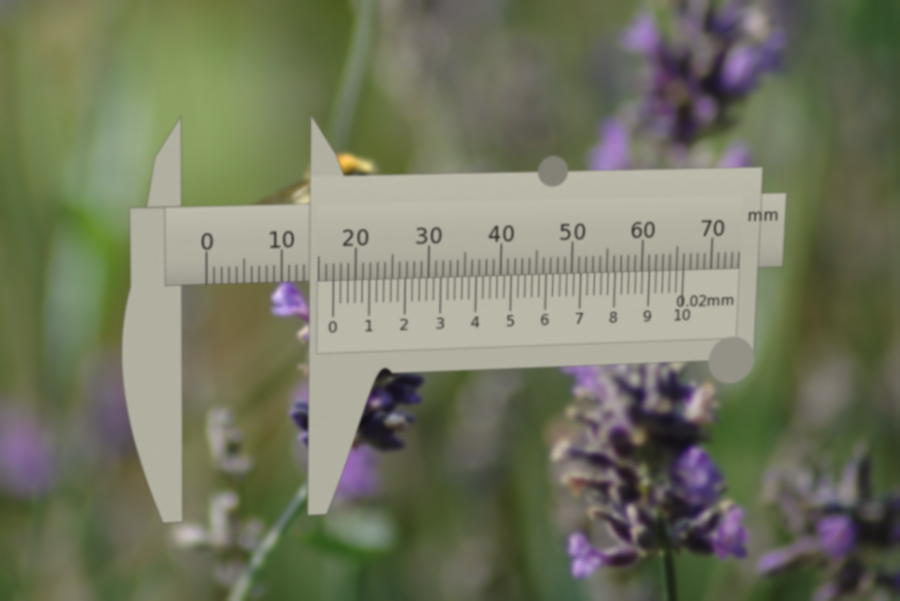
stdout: value=17.0 unit=mm
